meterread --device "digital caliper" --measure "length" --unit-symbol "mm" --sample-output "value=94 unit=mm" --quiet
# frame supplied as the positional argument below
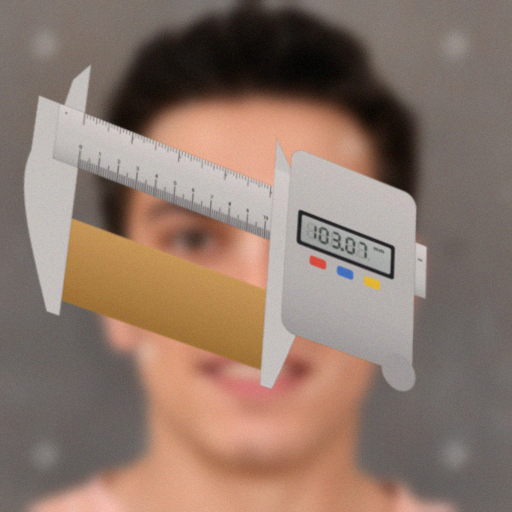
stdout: value=103.07 unit=mm
